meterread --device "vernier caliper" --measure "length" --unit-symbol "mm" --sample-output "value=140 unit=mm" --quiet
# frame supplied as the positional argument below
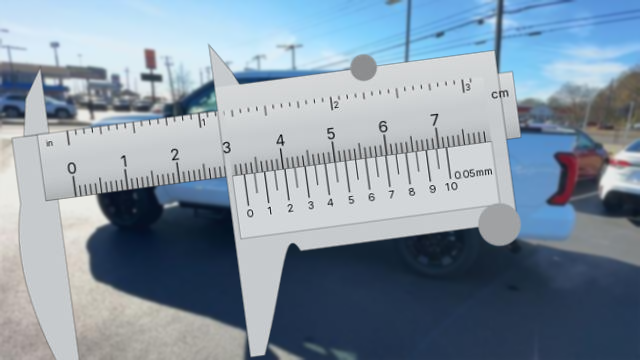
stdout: value=32.5 unit=mm
